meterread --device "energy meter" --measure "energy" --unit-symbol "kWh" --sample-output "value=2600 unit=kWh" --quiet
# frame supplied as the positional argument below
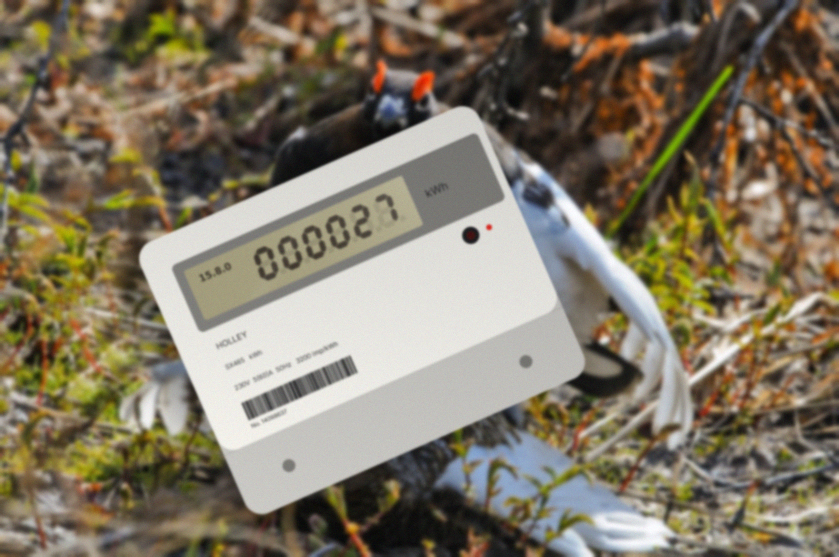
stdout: value=27 unit=kWh
